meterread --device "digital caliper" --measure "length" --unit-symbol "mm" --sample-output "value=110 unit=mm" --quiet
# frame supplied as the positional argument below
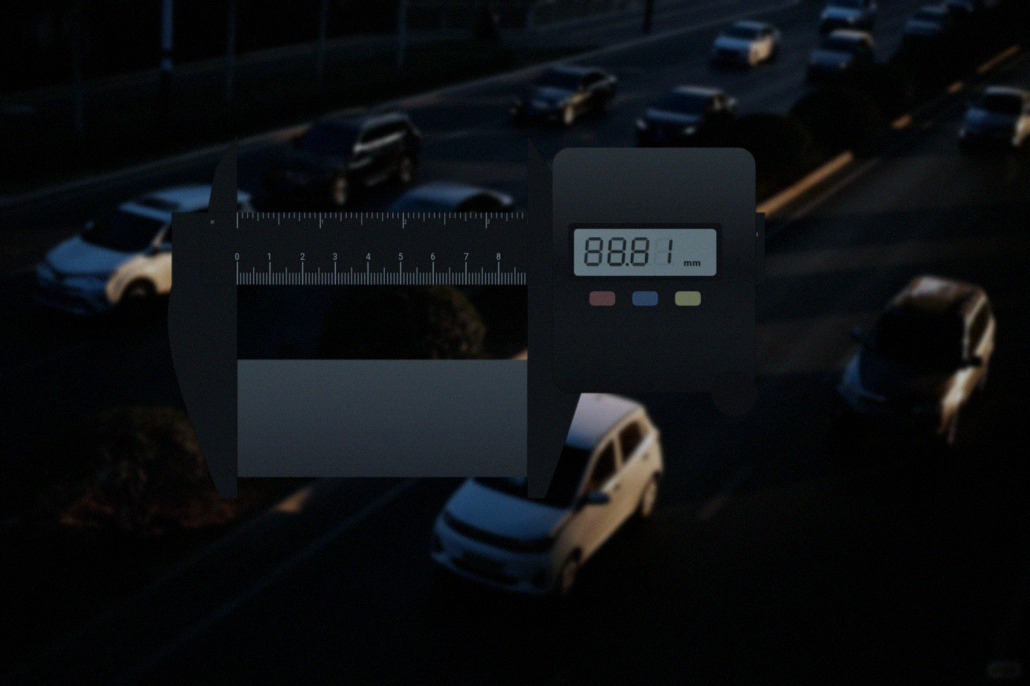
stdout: value=88.81 unit=mm
